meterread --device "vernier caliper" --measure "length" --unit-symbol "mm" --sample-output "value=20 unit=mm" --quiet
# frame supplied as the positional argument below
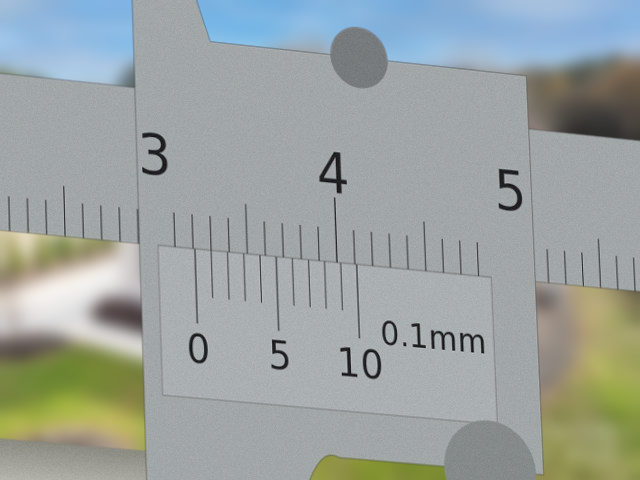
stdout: value=32.1 unit=mm
